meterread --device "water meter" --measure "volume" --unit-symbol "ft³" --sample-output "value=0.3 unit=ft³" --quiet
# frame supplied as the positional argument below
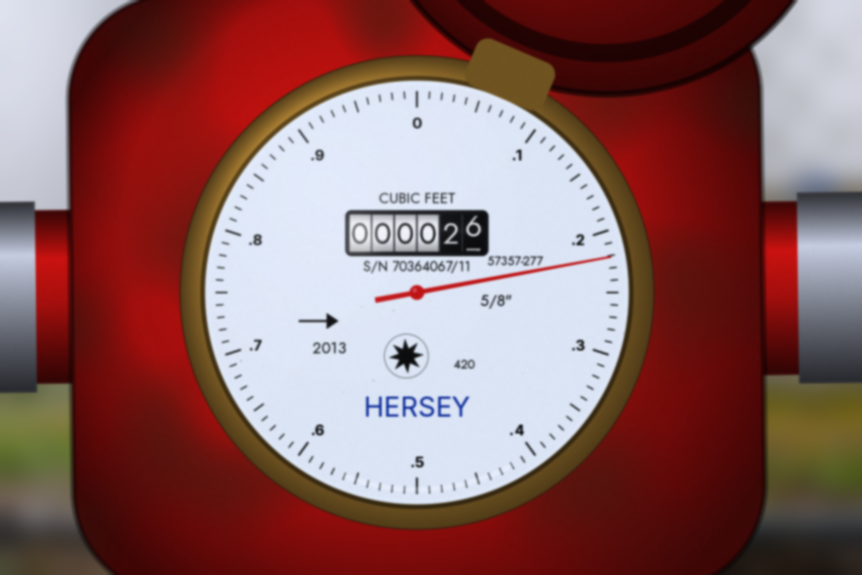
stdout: value=26.22 unit=ft³
